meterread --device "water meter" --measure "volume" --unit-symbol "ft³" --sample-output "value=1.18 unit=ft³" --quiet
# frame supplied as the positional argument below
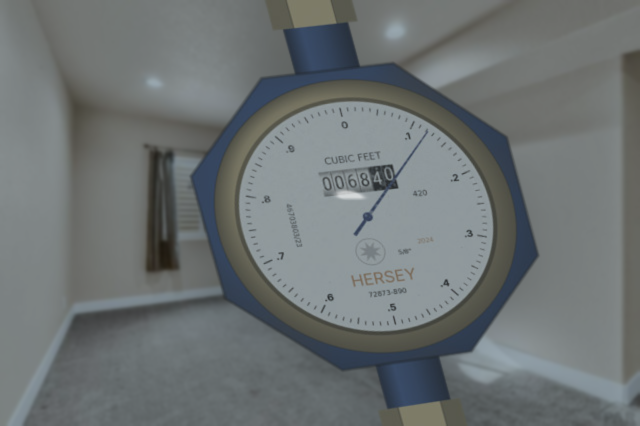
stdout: value=6840.12 unit=ft³
